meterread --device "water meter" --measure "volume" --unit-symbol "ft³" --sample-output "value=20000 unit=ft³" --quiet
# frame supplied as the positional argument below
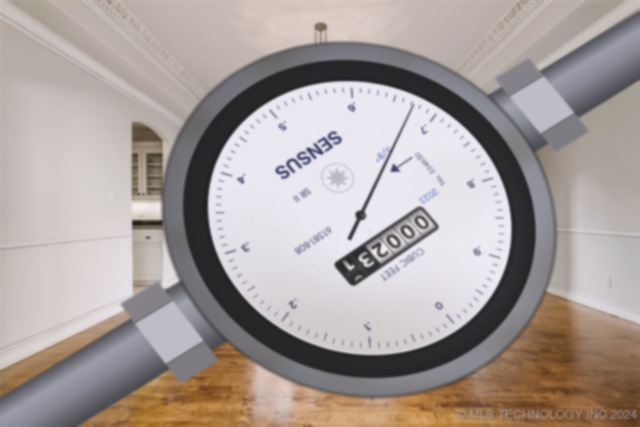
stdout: value=230.67 unit=ft³
